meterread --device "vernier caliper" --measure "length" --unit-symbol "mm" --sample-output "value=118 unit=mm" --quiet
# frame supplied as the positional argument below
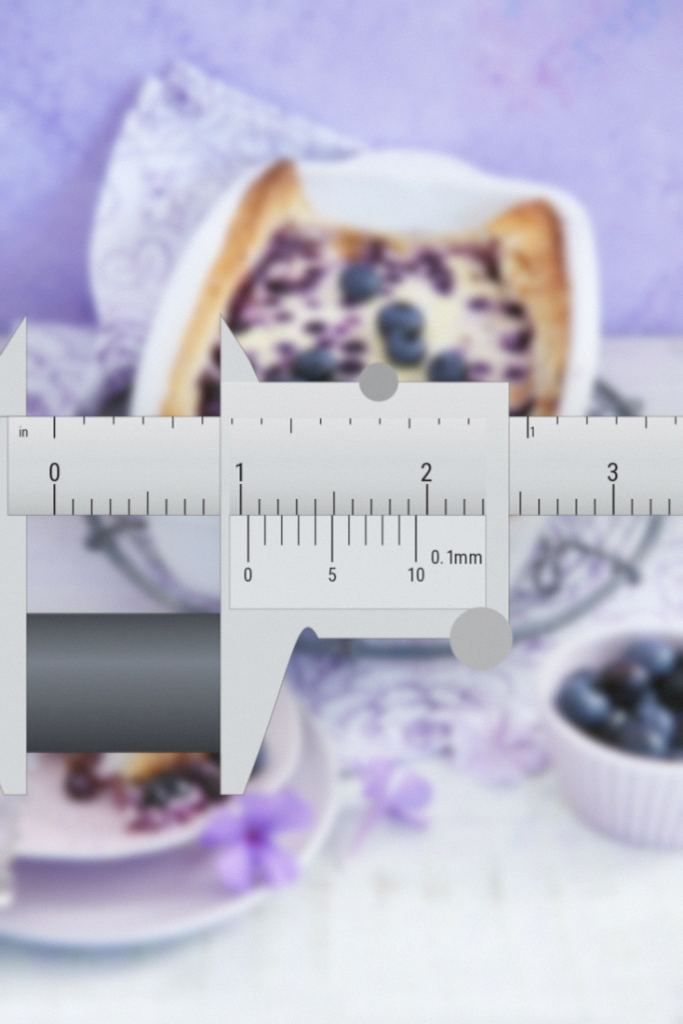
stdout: value=10.4 unit=mm
